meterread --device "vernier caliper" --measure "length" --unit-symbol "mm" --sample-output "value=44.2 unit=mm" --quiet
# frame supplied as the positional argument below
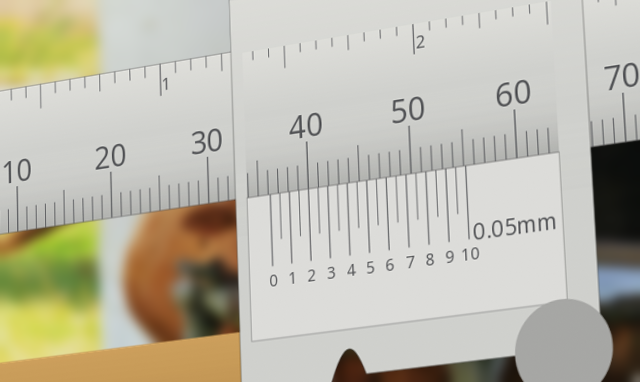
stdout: value=36.2 unit=mm
